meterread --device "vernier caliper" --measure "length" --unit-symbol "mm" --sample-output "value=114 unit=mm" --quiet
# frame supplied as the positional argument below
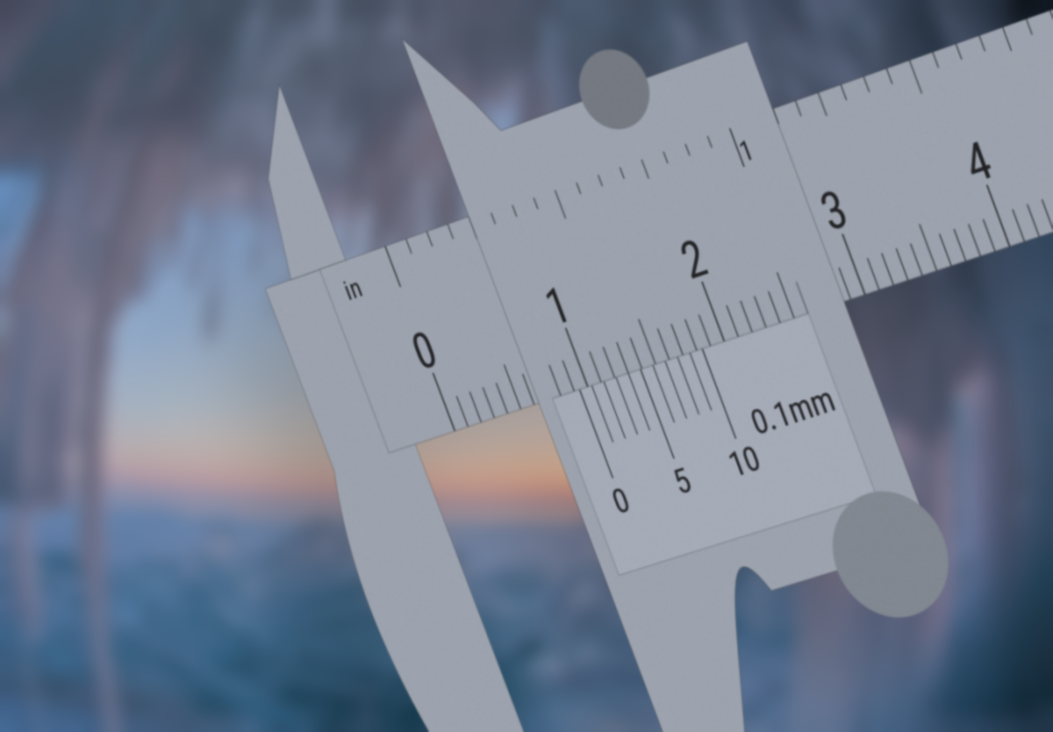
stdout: value=9.4 unit=mm
